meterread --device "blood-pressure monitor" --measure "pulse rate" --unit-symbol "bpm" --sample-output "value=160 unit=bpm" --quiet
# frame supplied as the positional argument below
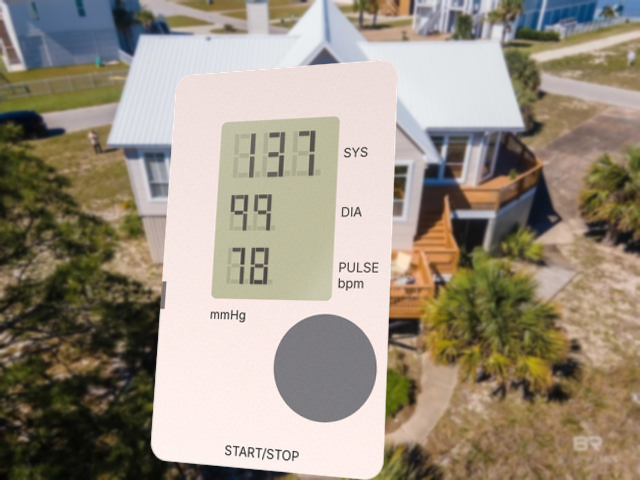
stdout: value=78 unit=bpm
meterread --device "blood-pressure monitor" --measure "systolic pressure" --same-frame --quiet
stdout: value=137 unit=mmHg
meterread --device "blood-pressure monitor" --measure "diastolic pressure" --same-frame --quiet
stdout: value=99 unit=mmHg
